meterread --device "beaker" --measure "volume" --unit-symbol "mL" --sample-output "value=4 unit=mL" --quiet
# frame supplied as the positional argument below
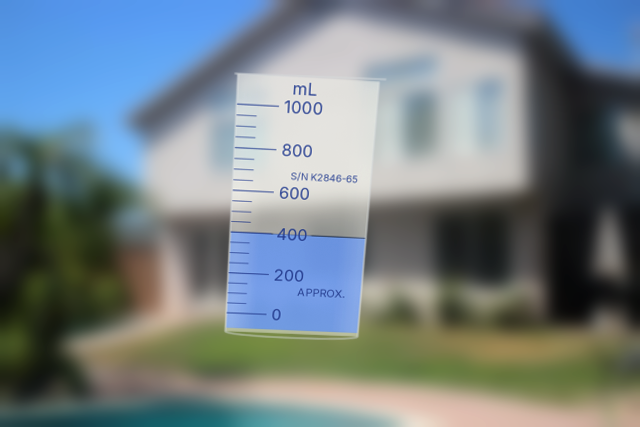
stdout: value=400 unit=mL
